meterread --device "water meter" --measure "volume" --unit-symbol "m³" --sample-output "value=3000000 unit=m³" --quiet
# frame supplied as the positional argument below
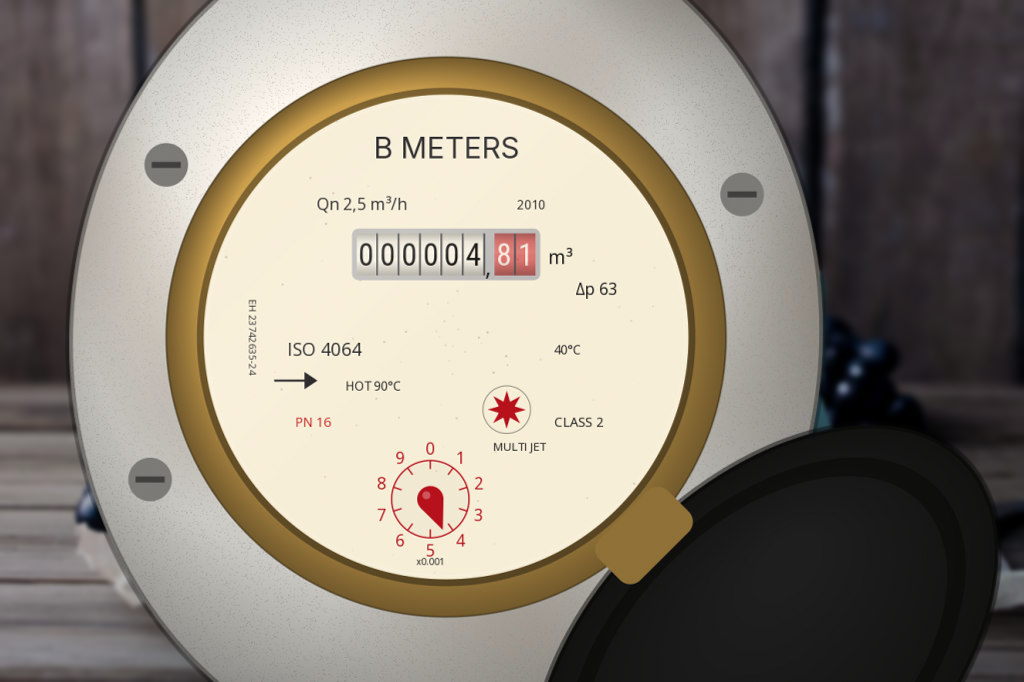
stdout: value=4.814 unit=m³
